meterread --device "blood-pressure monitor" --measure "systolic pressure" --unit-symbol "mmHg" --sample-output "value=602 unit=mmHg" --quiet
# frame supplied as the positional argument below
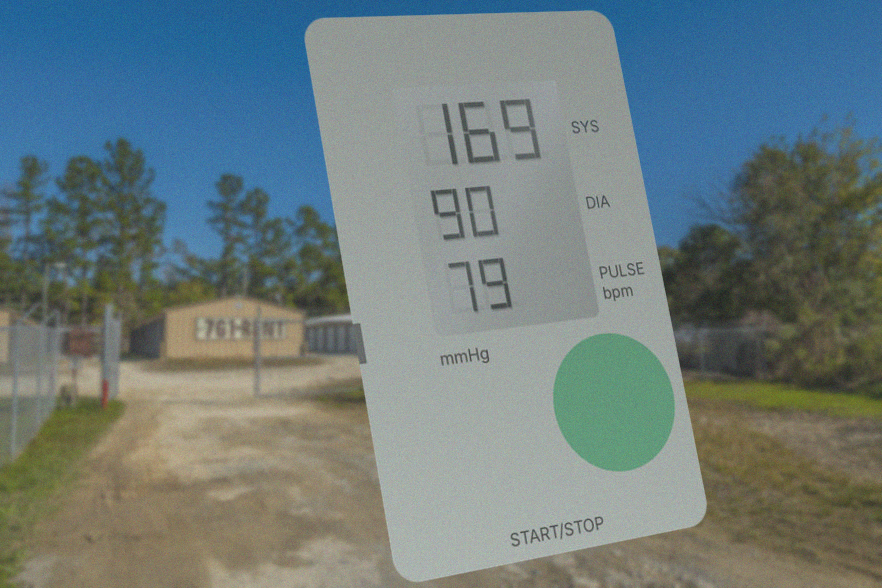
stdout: value=169 unit=mmHg
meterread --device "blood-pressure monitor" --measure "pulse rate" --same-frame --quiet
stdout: value=79 unit=bpm
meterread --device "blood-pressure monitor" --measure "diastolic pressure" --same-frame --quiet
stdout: value=90 unit=mmHg
